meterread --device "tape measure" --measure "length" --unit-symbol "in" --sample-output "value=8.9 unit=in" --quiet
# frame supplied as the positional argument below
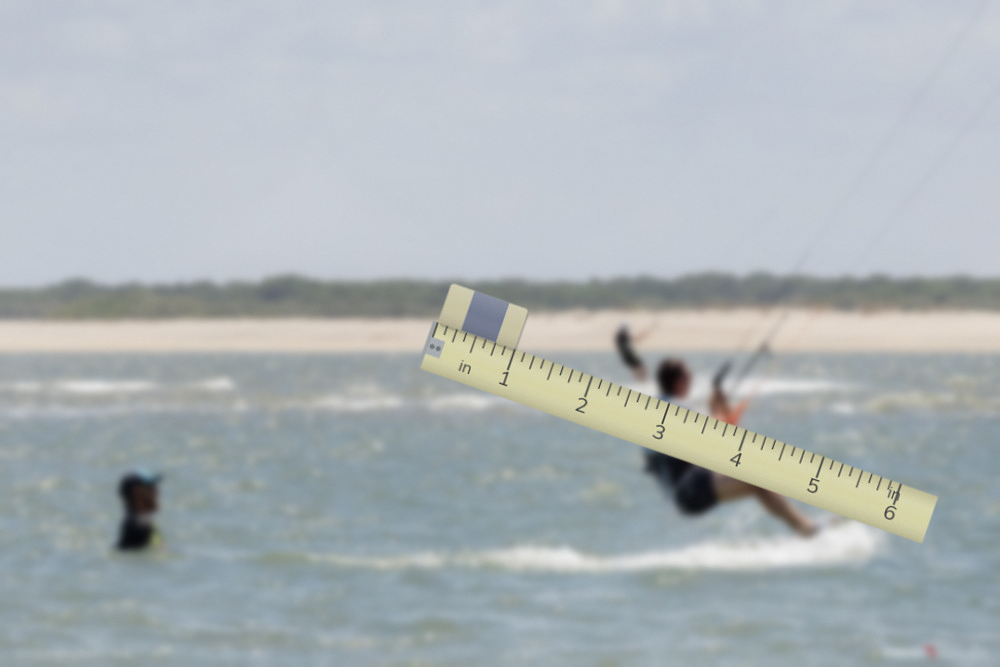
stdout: value=1 unit=in
